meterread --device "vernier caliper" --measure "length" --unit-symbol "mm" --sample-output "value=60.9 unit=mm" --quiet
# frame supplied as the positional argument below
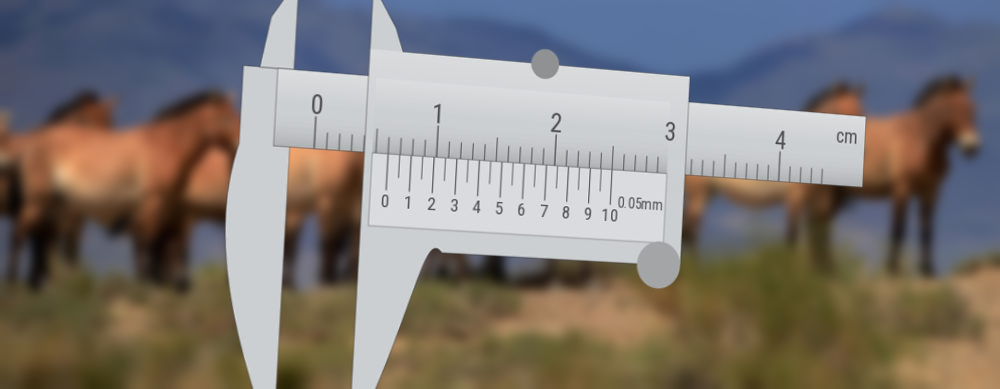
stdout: value=6.0 unit=mm
